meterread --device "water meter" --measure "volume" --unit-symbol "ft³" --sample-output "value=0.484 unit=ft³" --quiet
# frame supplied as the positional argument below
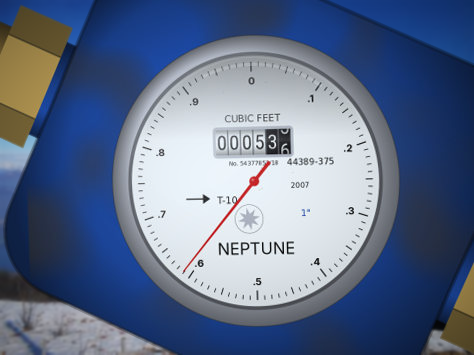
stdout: value=535.61 unit=ft³
